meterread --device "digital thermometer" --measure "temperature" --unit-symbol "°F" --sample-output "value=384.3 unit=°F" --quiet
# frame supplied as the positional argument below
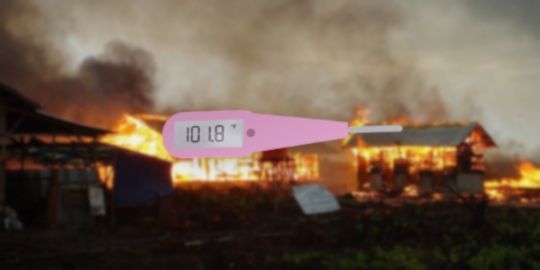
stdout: value=101.8 unit=°F
